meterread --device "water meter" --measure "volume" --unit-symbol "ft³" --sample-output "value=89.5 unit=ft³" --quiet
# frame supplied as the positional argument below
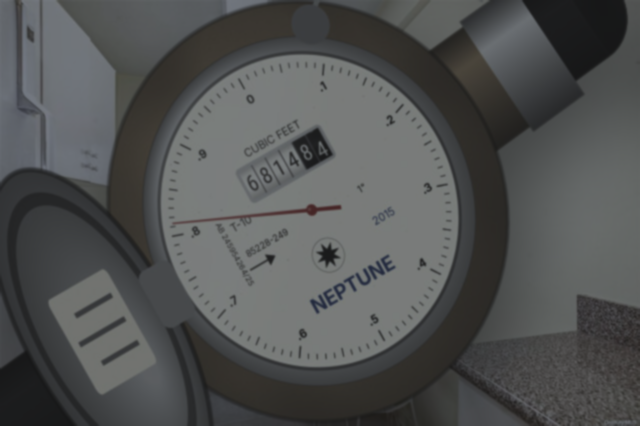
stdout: value=681483.81 unit=ft³
